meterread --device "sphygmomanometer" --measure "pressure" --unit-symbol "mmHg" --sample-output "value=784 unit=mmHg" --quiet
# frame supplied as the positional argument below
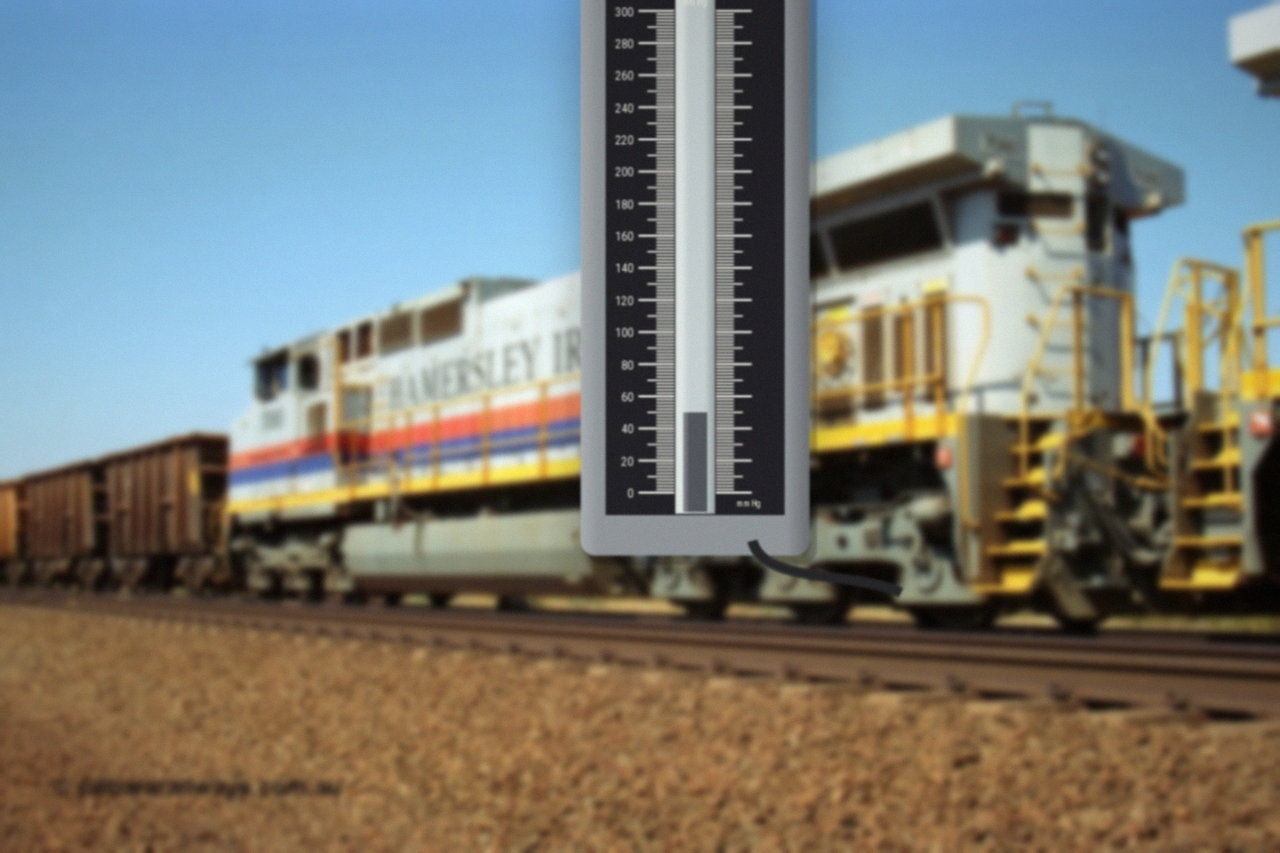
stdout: value=50 unit=mmHg
